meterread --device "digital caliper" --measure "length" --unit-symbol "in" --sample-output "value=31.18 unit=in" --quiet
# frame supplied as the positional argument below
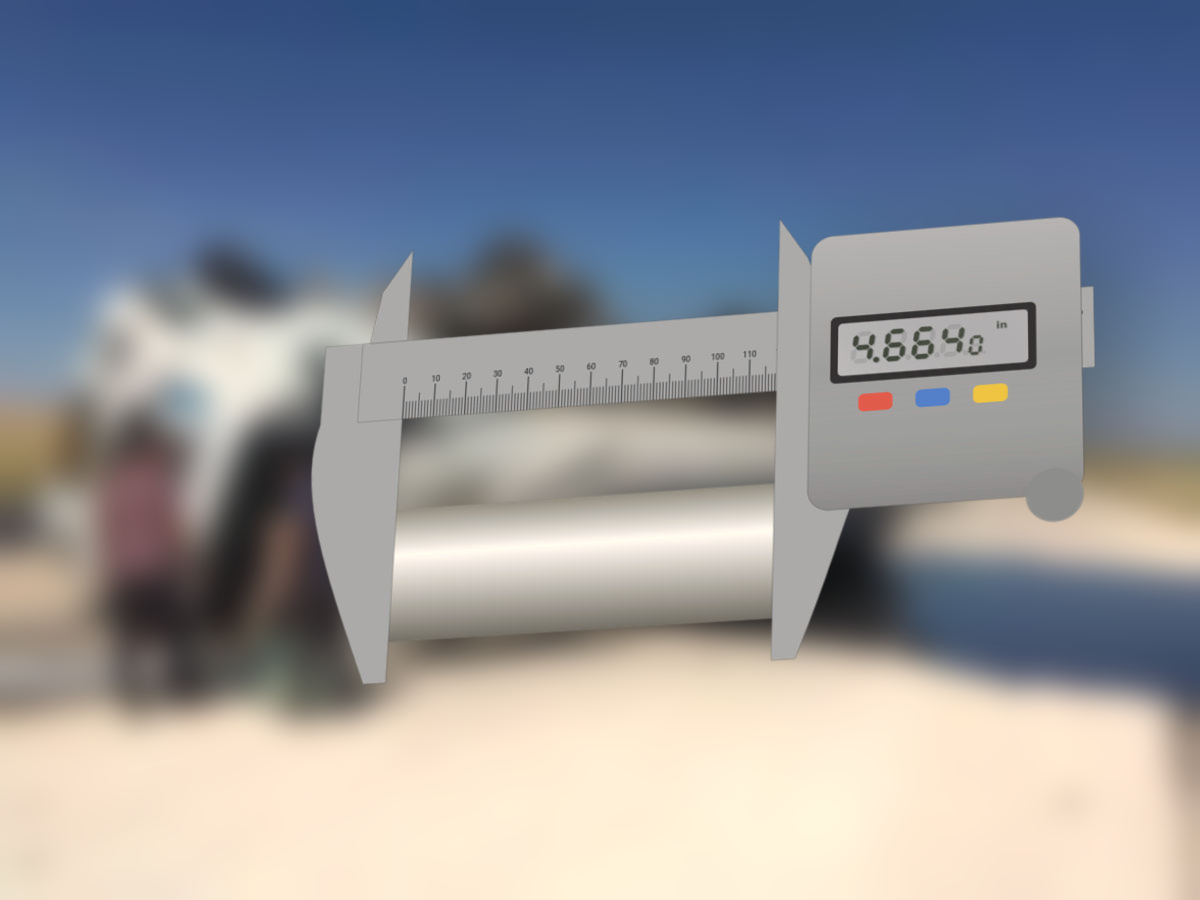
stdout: value=4.6640 unit=in
